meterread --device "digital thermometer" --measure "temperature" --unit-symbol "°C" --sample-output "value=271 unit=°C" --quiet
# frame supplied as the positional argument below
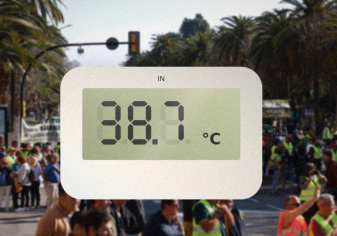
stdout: value=38.7 unit=°C
